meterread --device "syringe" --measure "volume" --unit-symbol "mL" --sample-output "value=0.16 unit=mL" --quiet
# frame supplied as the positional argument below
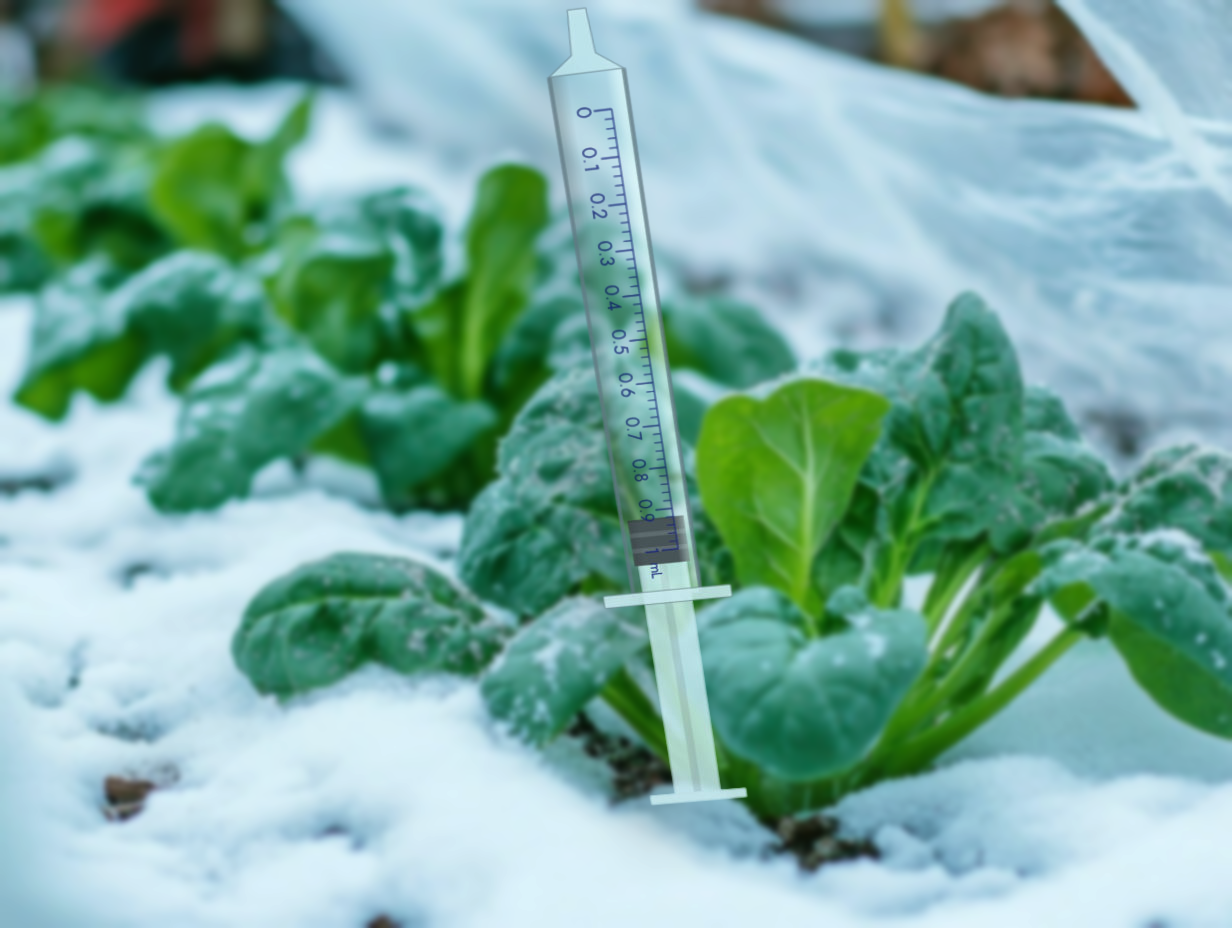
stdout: value=0.92 unit=mL
